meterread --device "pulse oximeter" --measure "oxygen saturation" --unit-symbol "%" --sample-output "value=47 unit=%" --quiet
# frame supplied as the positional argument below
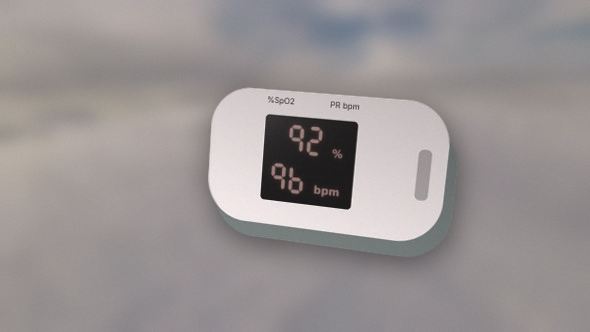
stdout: value=92 unit=%
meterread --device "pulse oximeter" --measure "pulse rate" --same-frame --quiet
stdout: value=96 unit=bpm
